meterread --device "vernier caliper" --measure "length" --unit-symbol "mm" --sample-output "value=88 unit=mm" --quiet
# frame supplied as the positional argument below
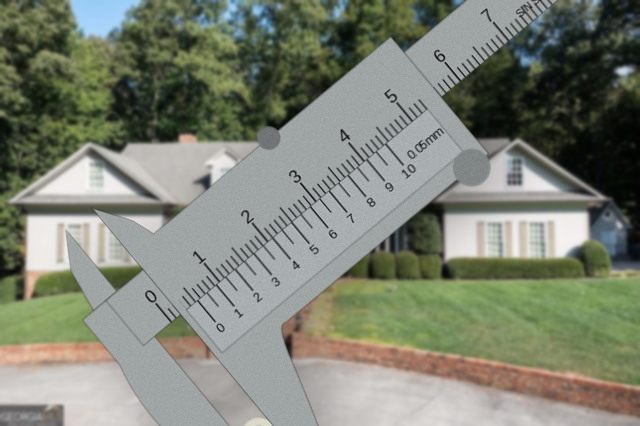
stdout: value=5.4 unit=mm
